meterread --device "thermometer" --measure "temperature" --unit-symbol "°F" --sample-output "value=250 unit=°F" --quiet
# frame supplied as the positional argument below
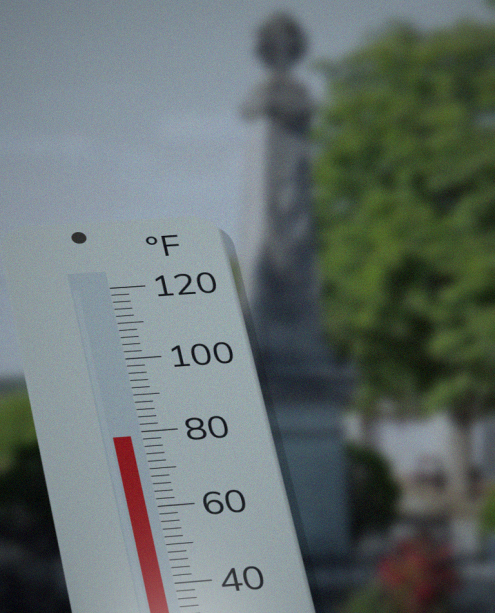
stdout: value=79 unit=°F
